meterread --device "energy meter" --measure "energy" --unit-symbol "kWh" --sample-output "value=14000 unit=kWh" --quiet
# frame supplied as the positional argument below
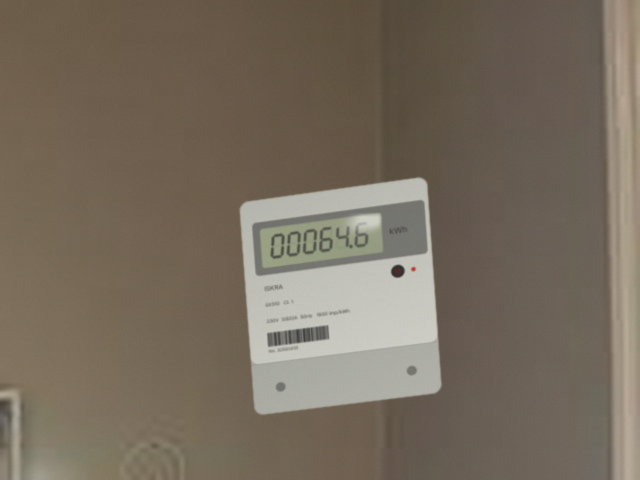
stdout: value=64.6 unit=kWh
